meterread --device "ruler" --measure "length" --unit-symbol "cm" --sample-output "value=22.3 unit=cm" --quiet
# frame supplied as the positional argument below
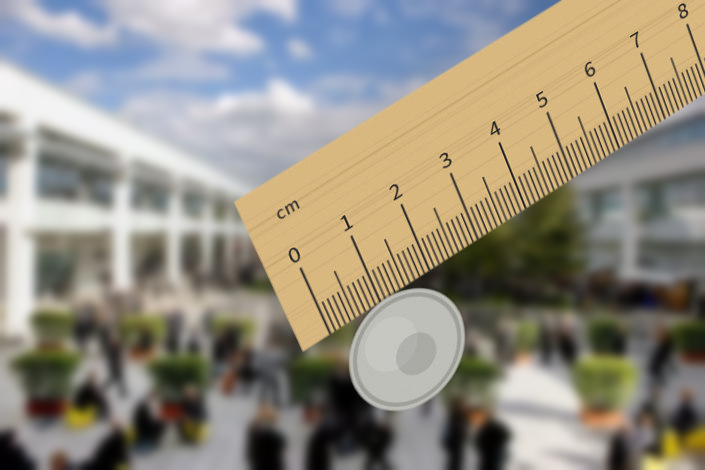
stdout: value=2.2 unit=cm
